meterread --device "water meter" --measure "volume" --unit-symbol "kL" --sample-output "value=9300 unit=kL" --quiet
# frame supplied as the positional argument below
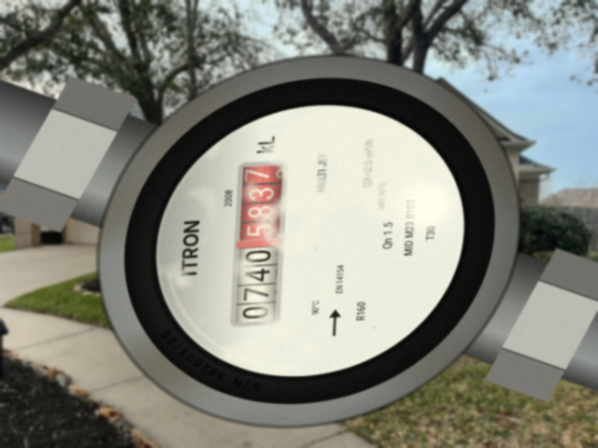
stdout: value=740.5837 unit=kL
